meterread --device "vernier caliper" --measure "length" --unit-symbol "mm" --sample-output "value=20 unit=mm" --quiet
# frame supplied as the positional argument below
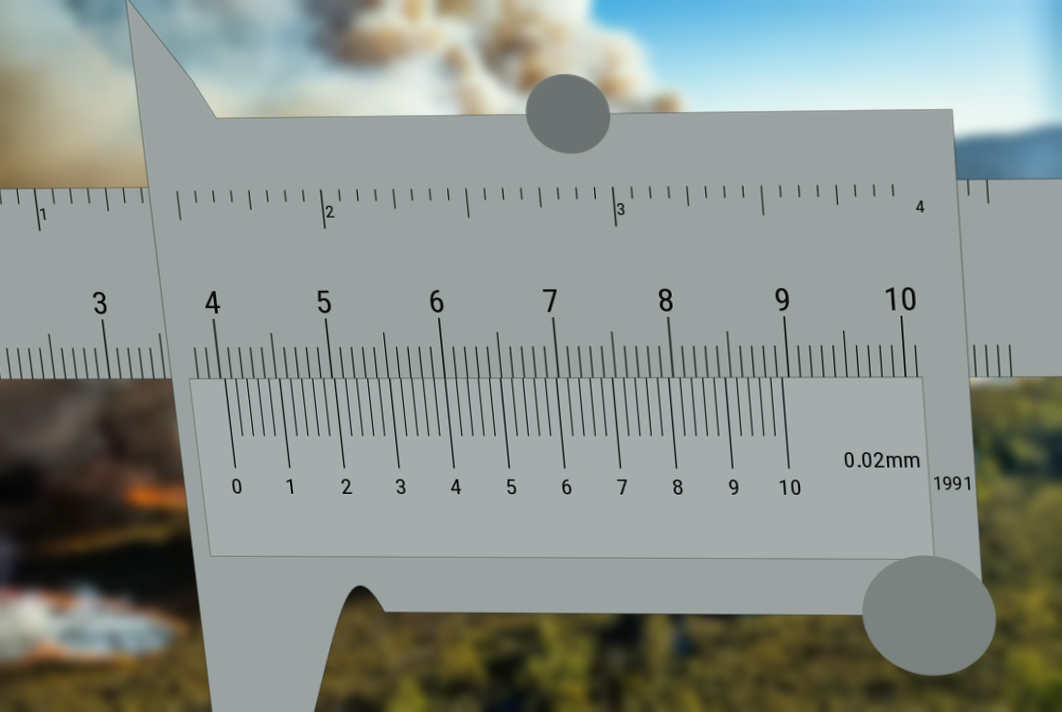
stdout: value=40.4 unit=mm
